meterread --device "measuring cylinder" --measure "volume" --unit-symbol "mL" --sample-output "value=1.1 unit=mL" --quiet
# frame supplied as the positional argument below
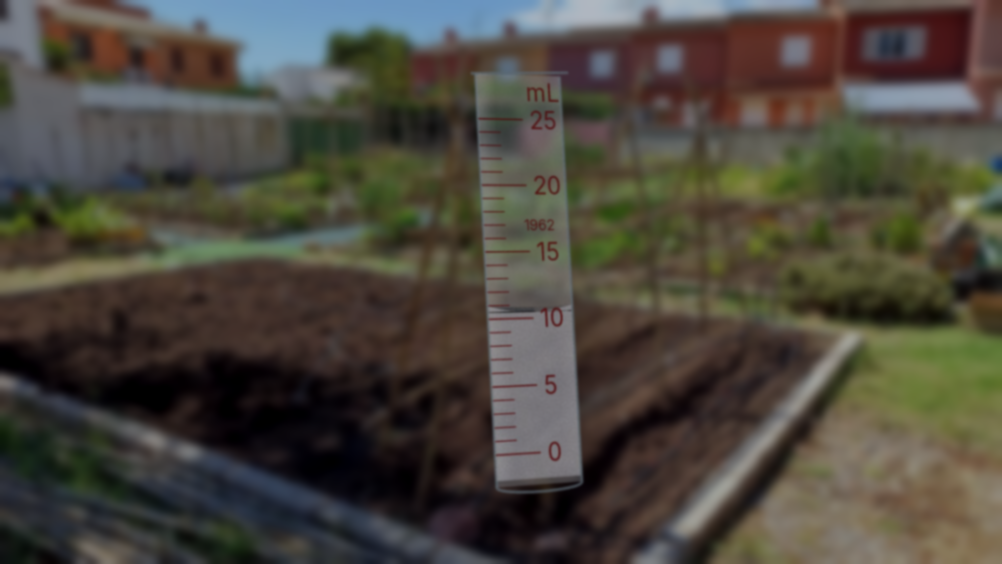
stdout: value=10.5 unit=mL
